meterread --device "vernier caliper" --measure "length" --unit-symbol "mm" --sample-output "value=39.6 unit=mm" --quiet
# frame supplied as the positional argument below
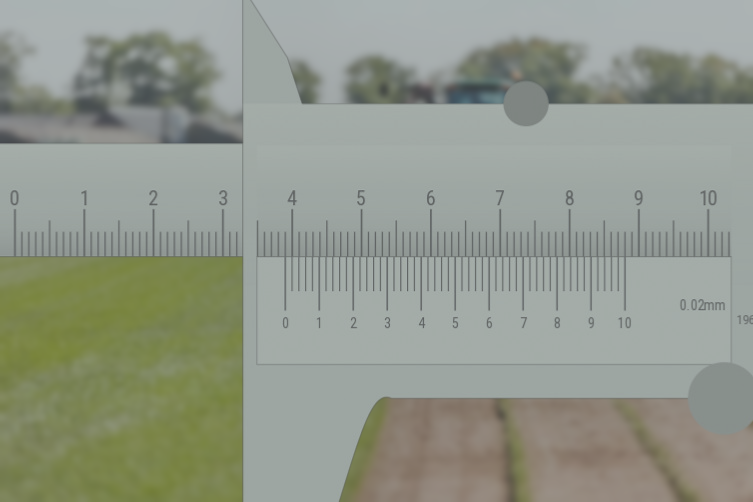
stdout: value=39.0 unit=mm
